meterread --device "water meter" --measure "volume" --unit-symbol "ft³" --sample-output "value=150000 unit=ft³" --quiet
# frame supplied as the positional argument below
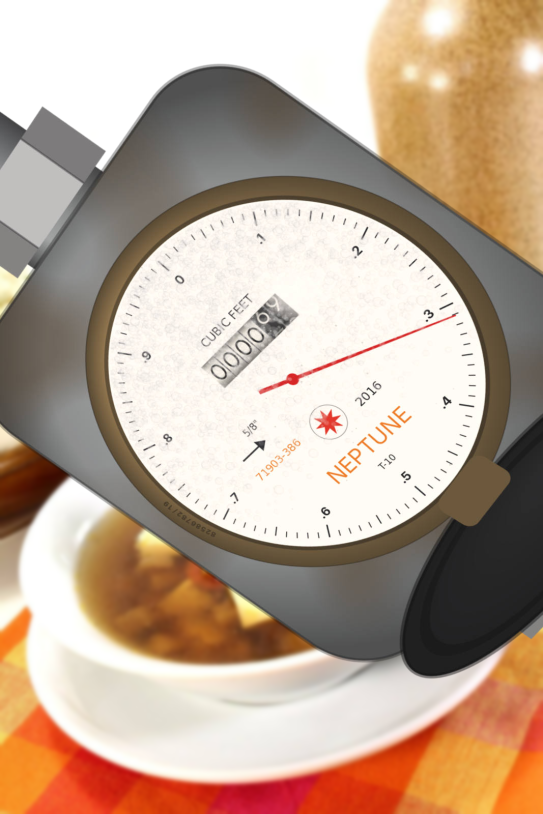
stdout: value=69.31 unit=ft³
